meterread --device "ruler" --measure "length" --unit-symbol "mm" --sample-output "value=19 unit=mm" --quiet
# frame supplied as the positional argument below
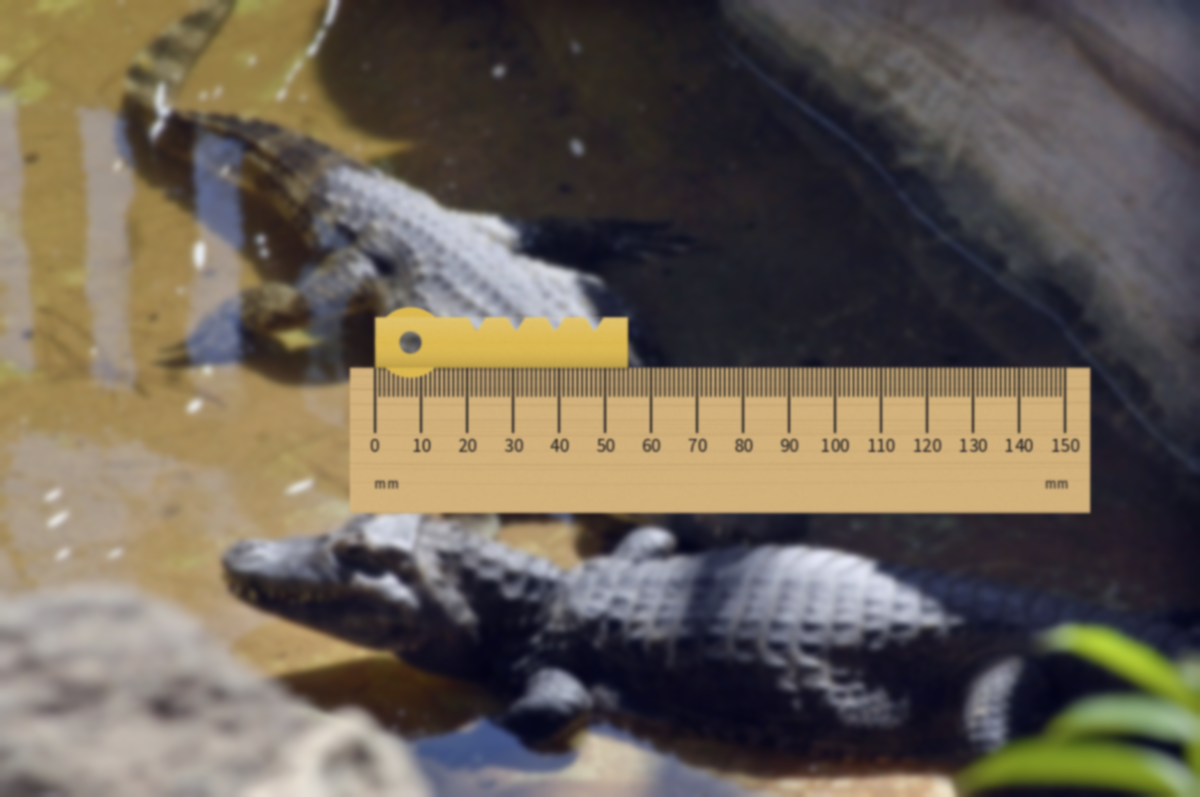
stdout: value=55 unit=mm
